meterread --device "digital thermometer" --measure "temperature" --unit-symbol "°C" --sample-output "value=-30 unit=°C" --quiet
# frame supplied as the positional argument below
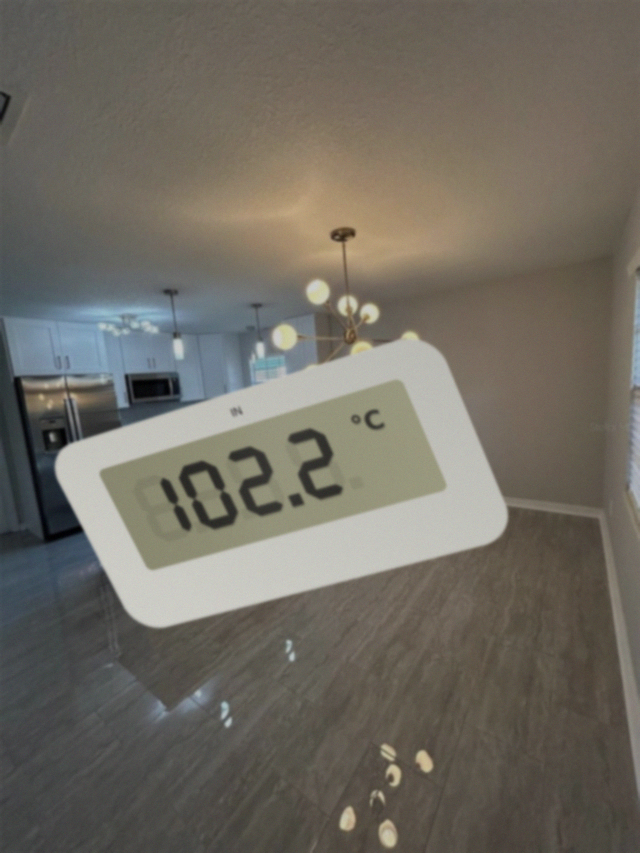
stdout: value=102.2 unit=°C
